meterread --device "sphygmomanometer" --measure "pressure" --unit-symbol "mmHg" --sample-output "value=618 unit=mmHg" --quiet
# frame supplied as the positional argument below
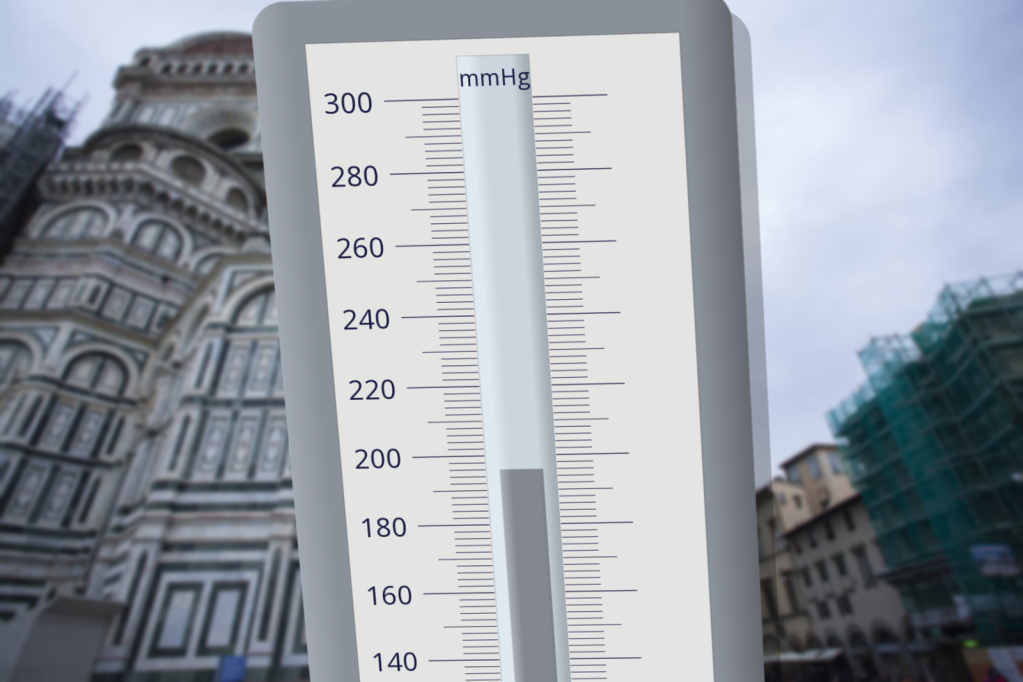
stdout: value=196 unit=mmHg
